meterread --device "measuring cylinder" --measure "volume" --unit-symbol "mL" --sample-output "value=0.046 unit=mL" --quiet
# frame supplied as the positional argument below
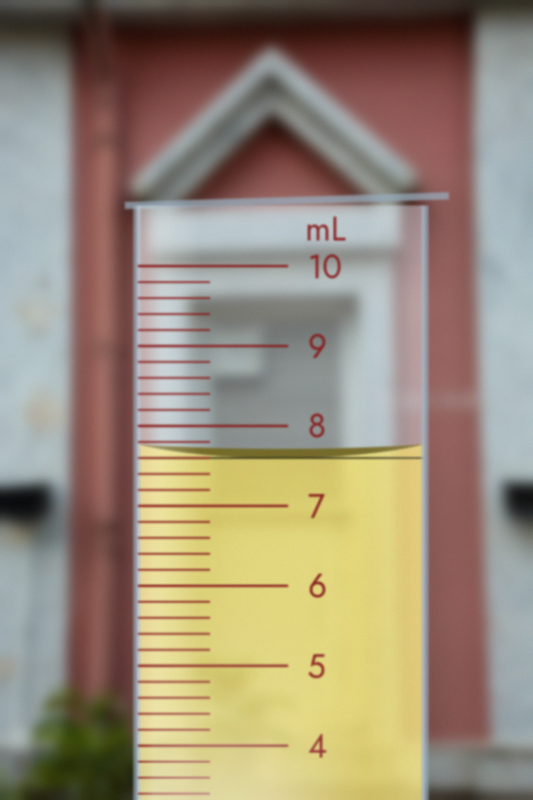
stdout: value=7.6 unit=mL
